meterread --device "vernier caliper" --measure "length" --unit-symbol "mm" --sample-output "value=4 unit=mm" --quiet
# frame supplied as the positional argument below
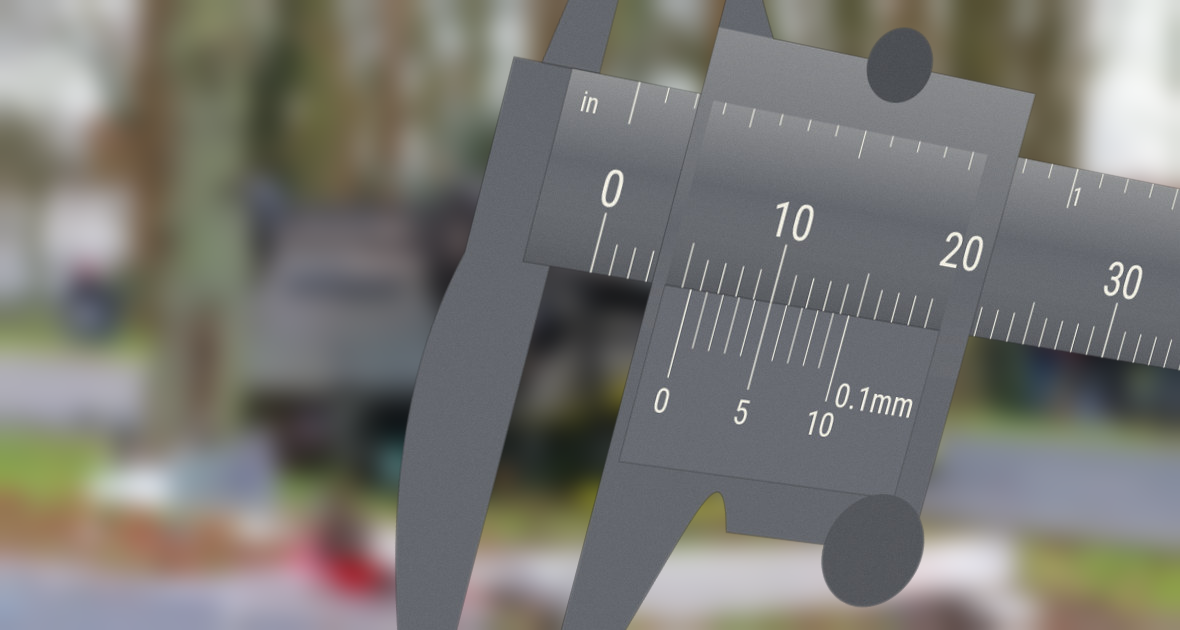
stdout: value=5.5 unit=mm
